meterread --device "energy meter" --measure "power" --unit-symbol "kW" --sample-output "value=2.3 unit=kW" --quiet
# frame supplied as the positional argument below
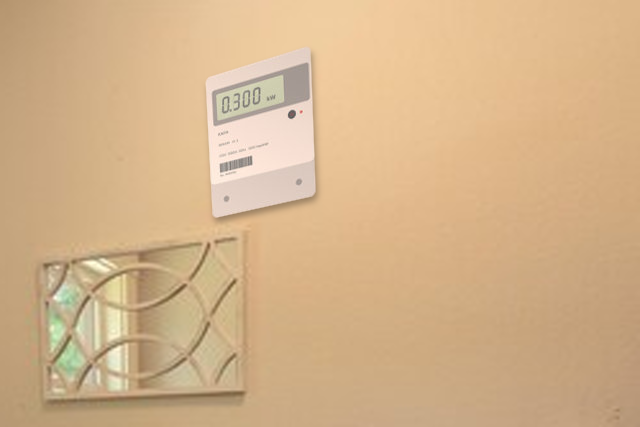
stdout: value=0.300 unit=kW
